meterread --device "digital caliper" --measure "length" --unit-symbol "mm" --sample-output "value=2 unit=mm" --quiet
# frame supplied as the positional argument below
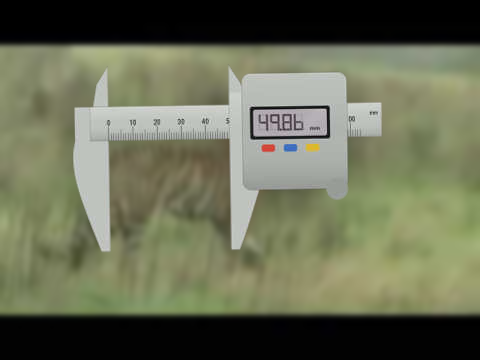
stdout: value=49.86 unit=mm
